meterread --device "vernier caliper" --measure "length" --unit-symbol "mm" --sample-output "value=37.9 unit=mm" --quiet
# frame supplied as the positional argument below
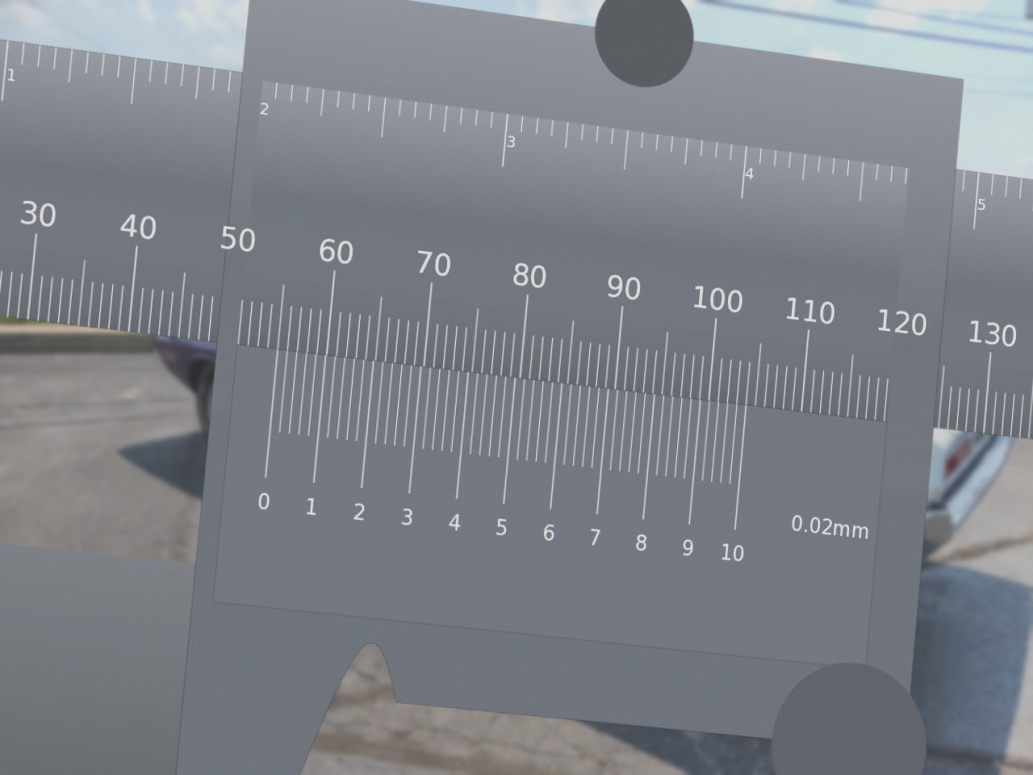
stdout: value=55.0 unit=mm
